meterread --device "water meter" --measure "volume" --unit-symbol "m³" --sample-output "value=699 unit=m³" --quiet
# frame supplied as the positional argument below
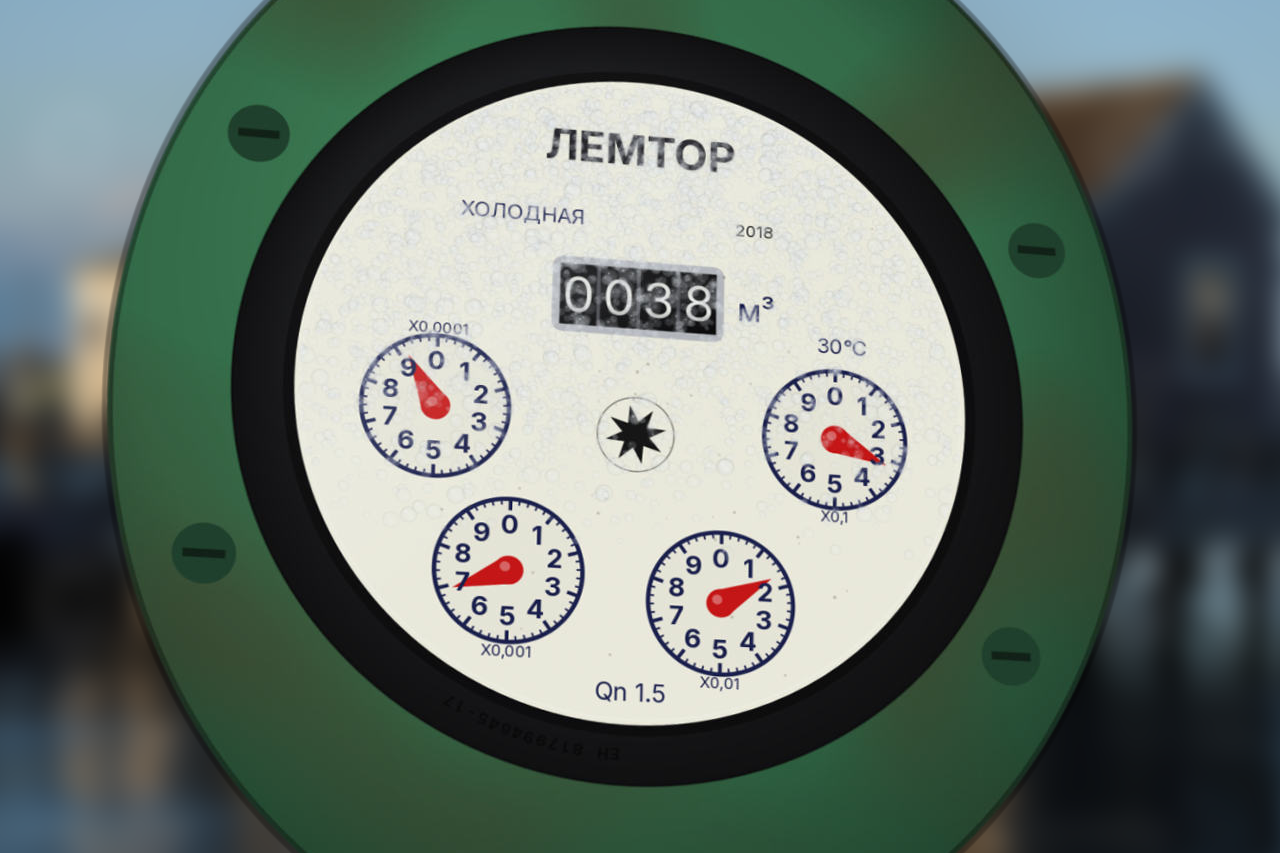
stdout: value=38.3169 unit=m³
